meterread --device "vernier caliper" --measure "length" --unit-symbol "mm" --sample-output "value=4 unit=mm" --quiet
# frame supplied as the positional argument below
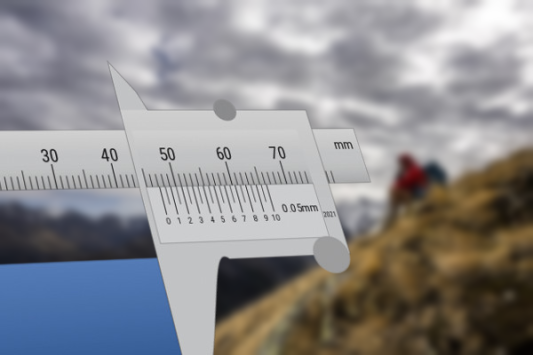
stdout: value=47.2 unit=mm
